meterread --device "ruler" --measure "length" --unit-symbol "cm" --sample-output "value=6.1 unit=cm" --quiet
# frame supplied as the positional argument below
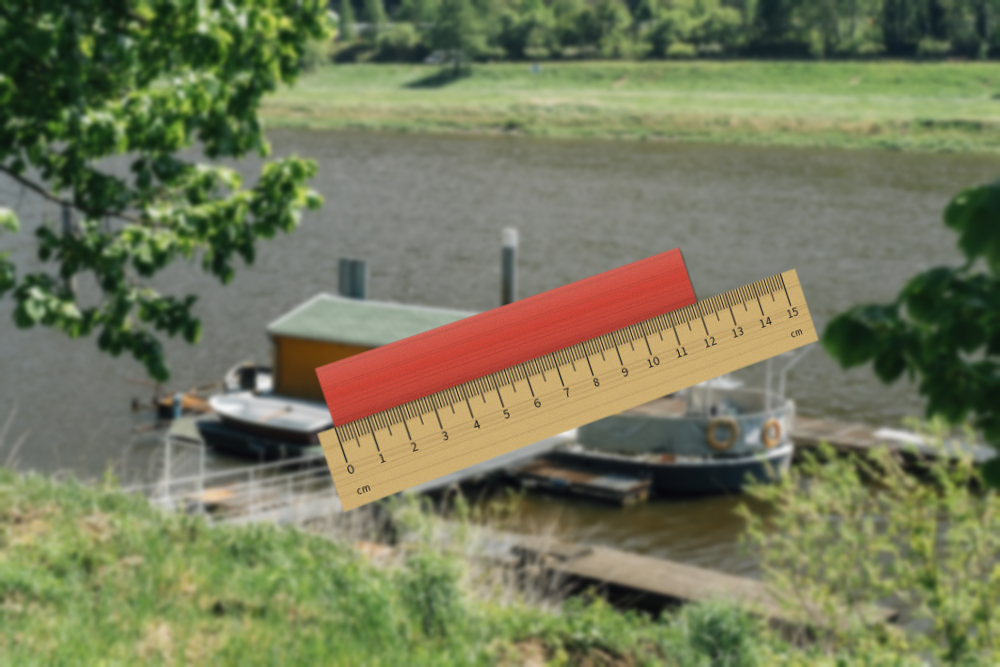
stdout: value=12 unit=cm
